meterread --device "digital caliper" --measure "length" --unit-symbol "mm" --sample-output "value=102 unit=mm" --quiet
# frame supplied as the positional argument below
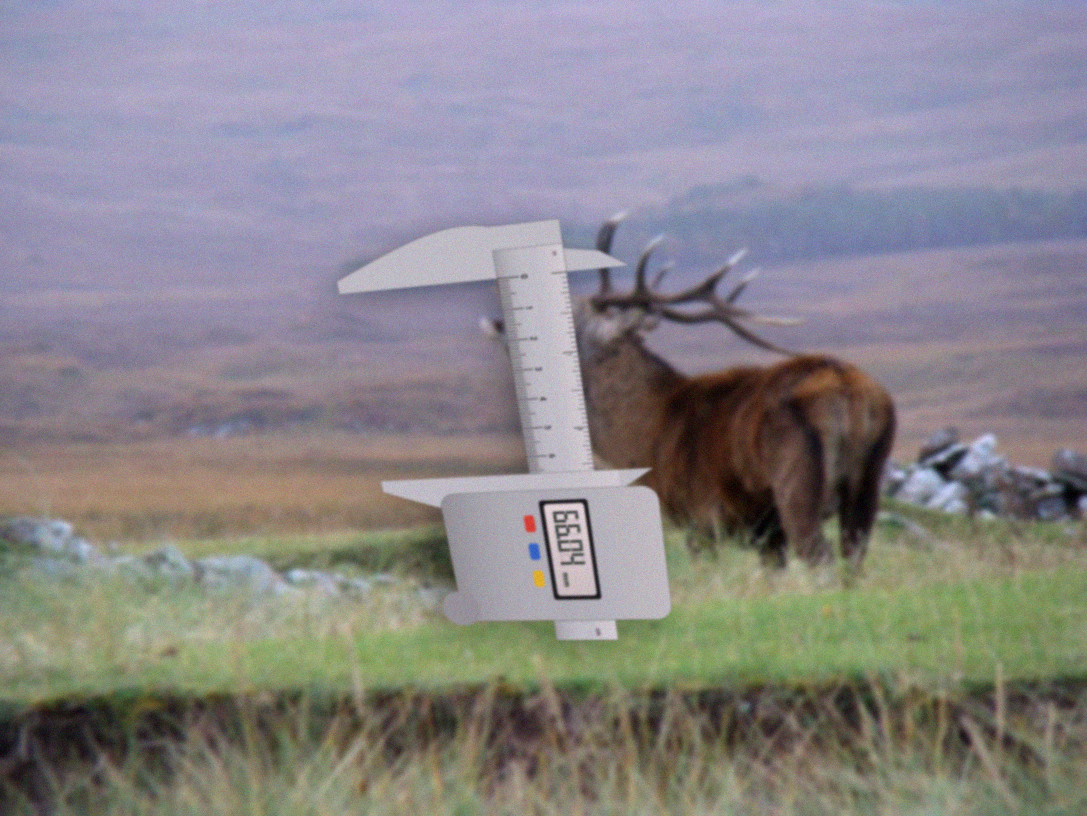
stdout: value=66.04 unit=mm
